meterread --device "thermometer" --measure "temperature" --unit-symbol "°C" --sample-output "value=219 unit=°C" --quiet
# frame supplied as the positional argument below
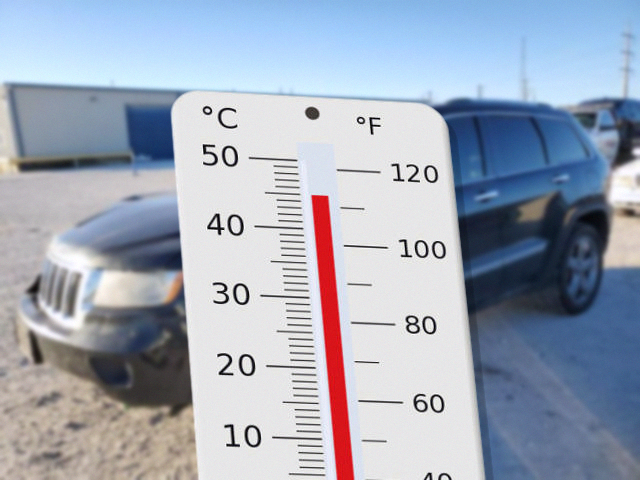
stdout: value=45 unit=°C
